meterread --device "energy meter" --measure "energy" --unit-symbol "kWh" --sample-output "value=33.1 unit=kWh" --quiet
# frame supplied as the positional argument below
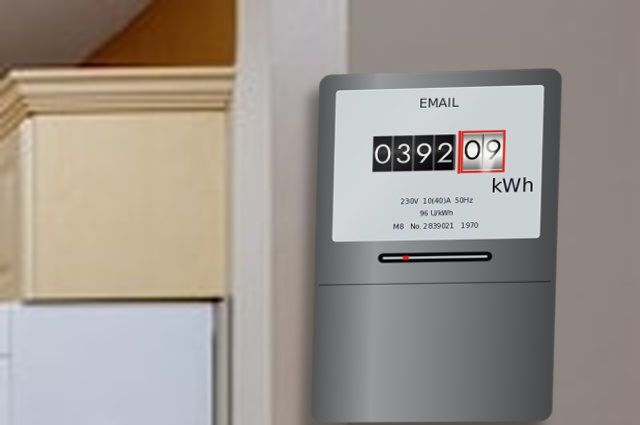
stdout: value=392.09 unit=kWh
